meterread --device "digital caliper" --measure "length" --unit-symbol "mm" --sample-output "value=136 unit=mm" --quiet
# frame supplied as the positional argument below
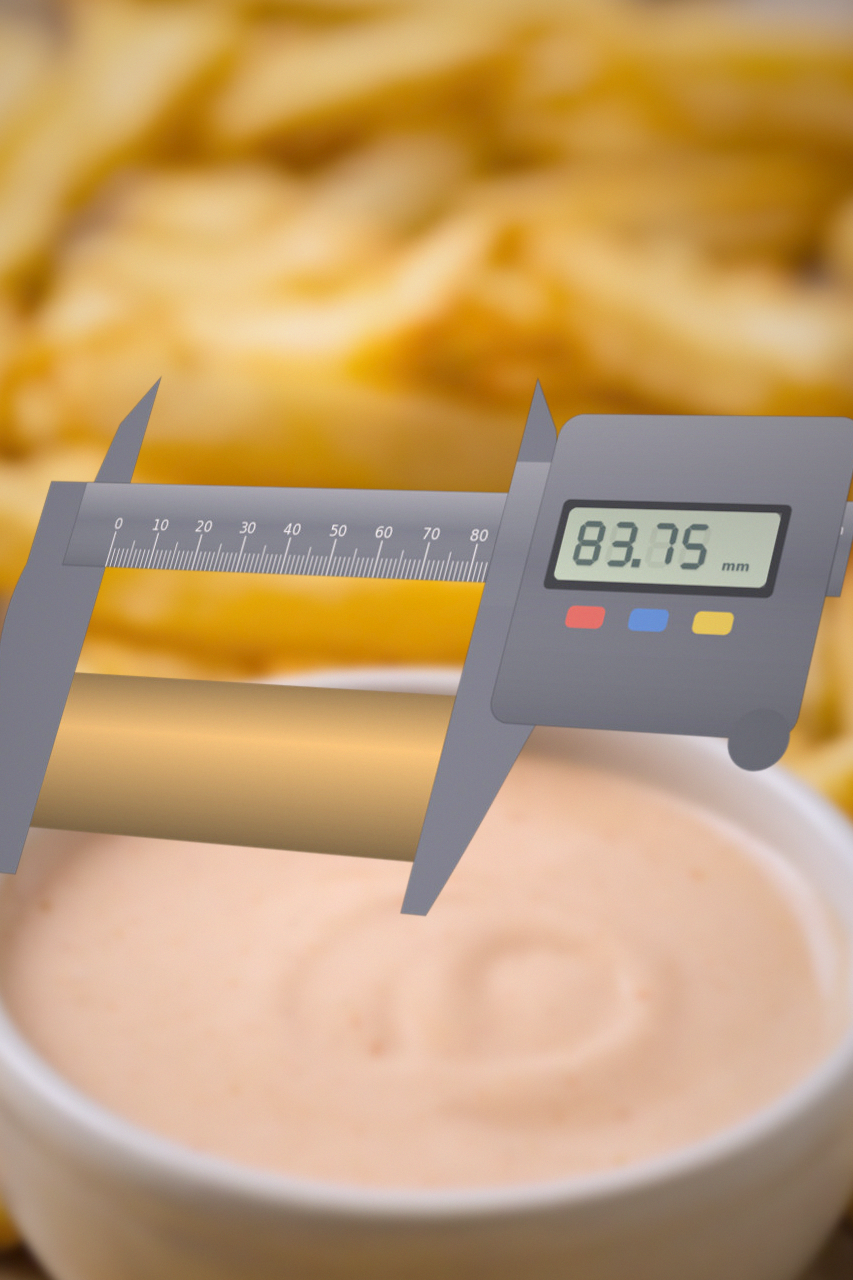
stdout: value=83.75 unit=mm
